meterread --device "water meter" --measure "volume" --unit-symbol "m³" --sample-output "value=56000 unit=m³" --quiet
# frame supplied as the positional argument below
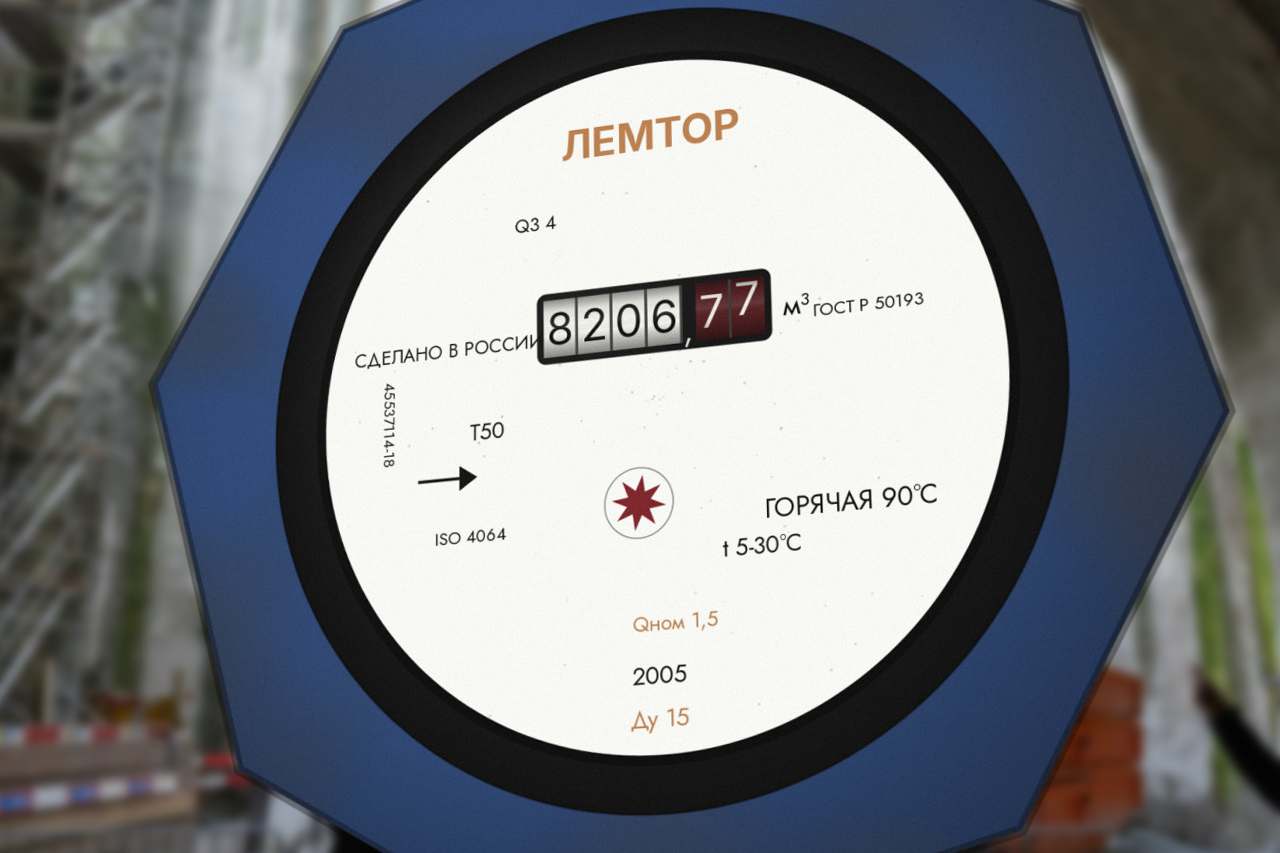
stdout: value=8206.77 unit=m³
